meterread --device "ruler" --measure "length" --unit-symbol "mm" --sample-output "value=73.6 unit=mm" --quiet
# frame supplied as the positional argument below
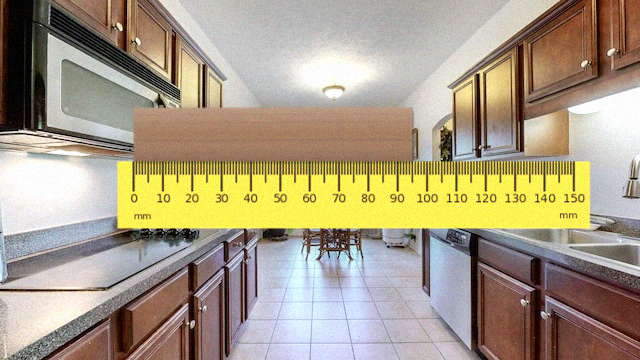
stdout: value=95 unit=mm
